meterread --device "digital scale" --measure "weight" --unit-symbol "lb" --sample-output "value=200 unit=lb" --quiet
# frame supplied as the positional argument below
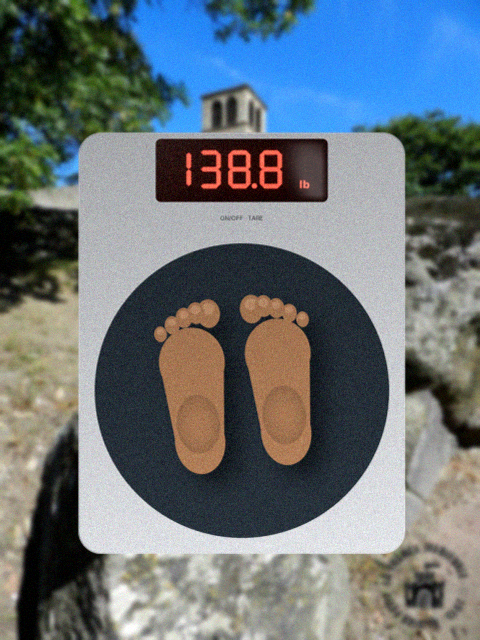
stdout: value=138.8 unit=lb
